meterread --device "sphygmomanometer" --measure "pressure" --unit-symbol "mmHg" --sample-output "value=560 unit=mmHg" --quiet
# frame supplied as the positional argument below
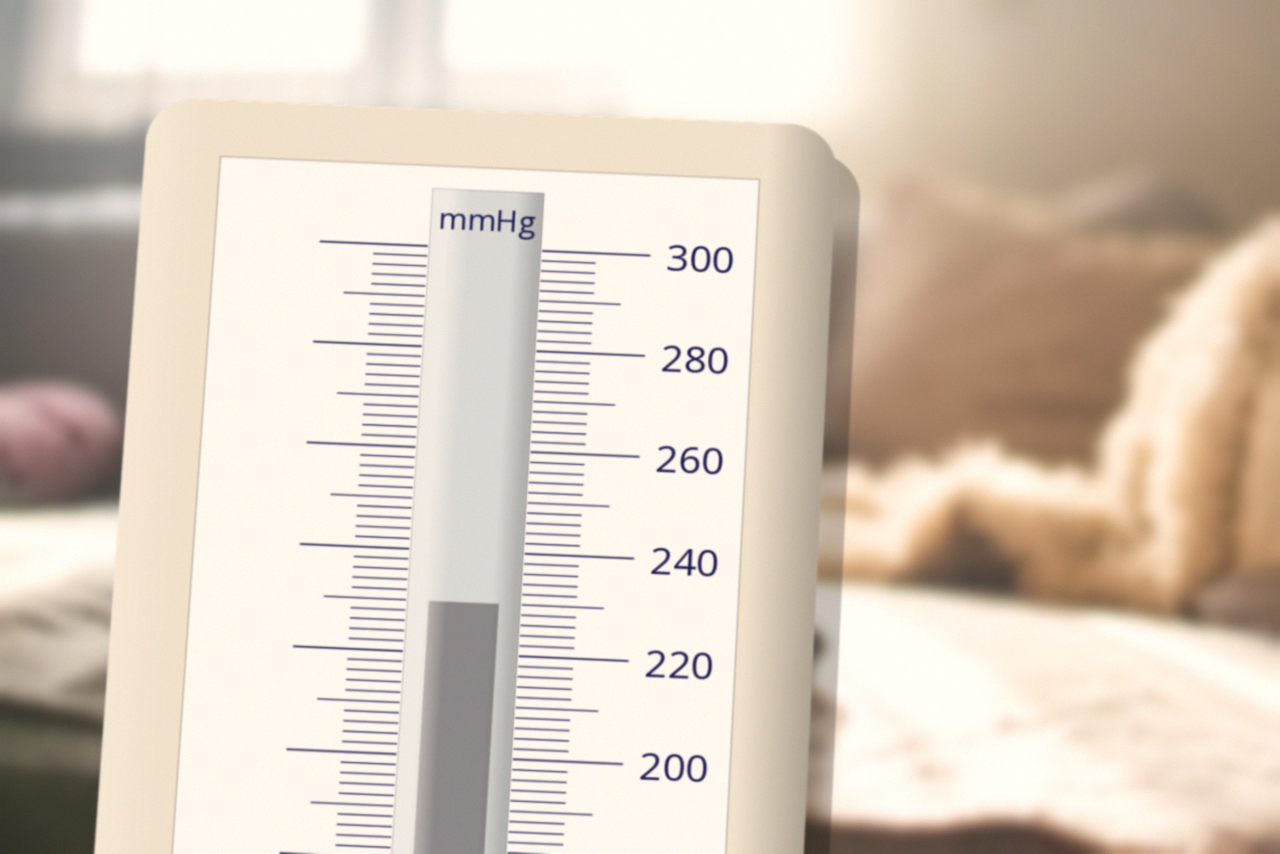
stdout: value=230 unit=mmHg
